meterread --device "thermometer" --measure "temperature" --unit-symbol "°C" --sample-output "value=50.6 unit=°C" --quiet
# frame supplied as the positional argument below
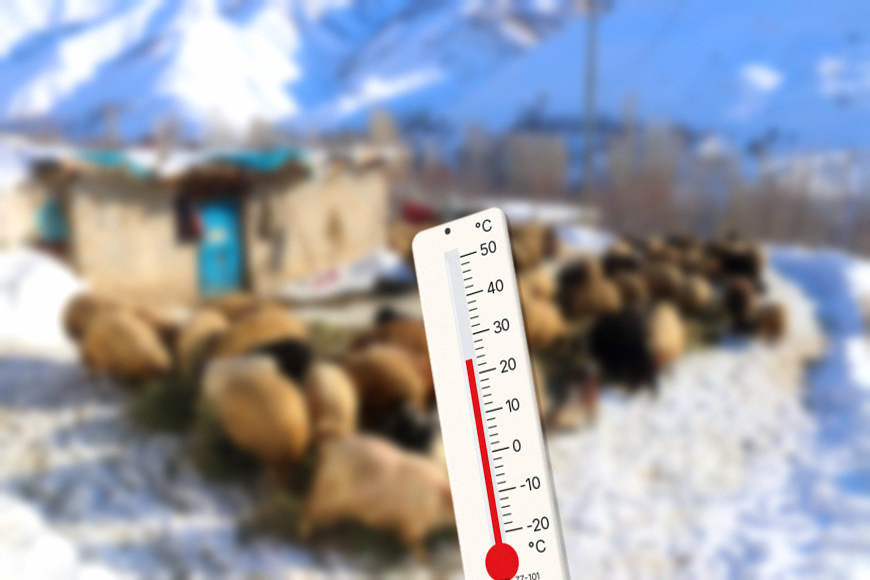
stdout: value=24 unit=°C
